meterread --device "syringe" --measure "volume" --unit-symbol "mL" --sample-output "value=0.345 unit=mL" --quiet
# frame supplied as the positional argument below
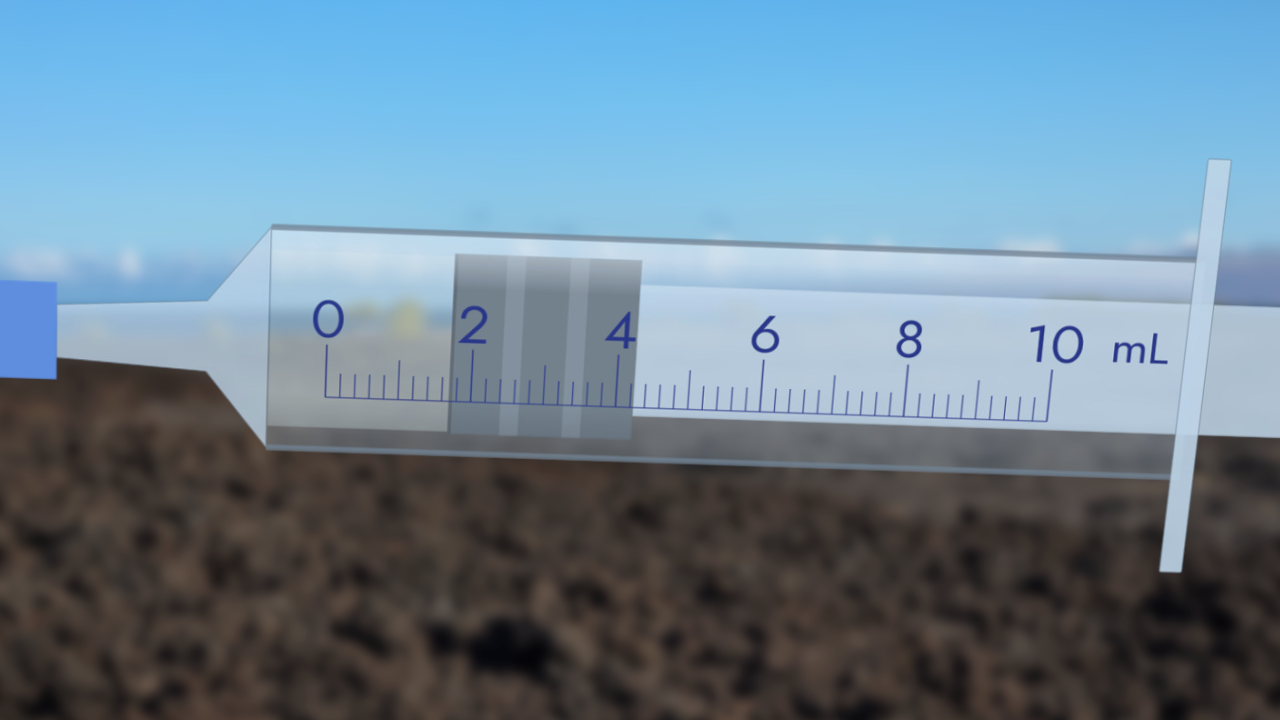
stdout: value=1.7 unit=mL
